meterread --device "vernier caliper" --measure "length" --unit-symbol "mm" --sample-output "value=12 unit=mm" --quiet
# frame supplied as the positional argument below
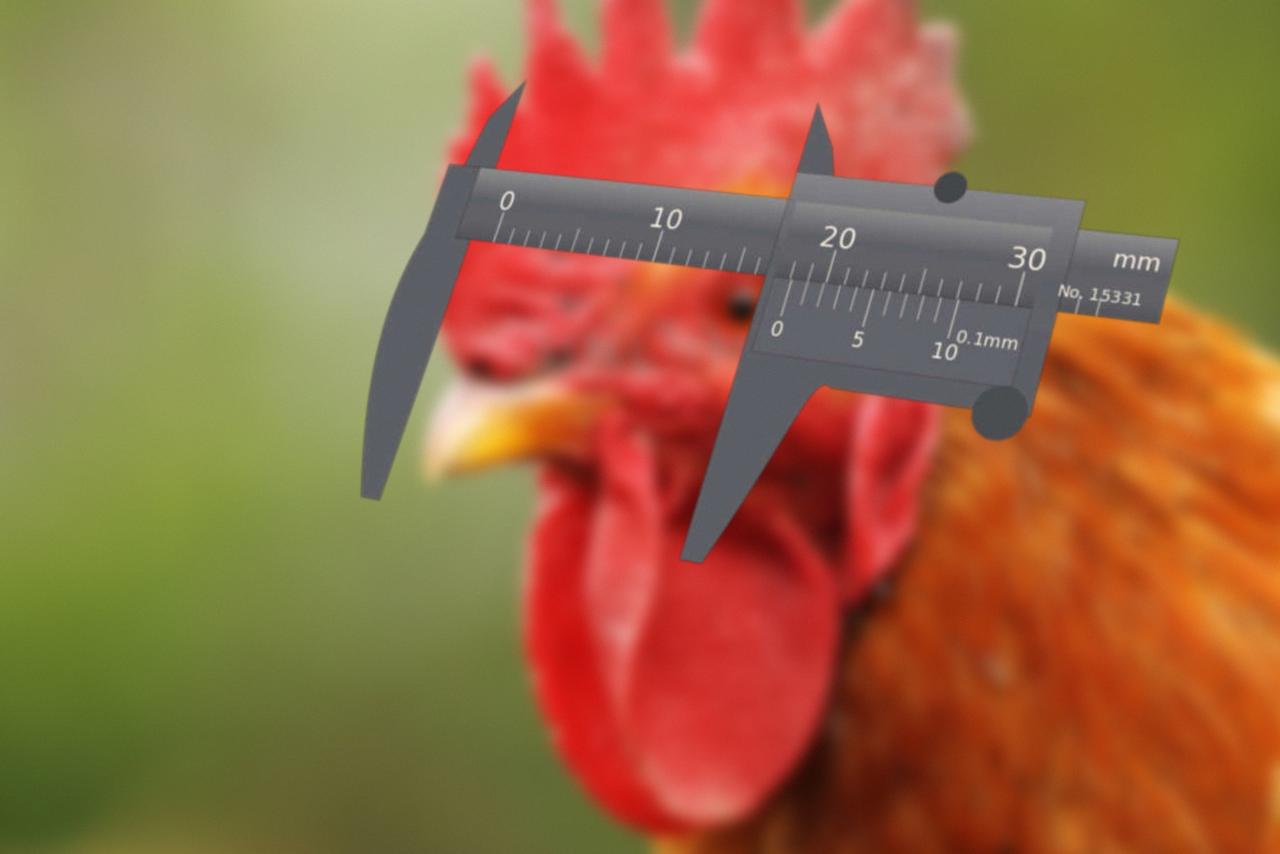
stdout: value=18.1 unit=mm
